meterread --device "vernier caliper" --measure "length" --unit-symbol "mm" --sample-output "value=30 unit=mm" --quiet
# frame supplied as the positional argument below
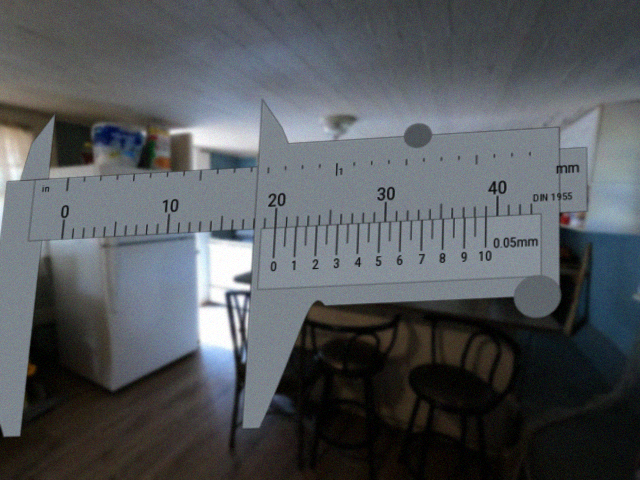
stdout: value=20.0 unit=mm
